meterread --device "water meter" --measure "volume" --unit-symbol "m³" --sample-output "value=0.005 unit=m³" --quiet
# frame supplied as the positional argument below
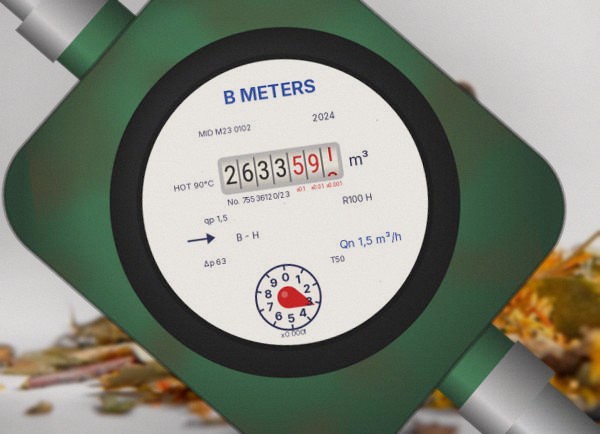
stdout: value=2633.5913 unit=m³
